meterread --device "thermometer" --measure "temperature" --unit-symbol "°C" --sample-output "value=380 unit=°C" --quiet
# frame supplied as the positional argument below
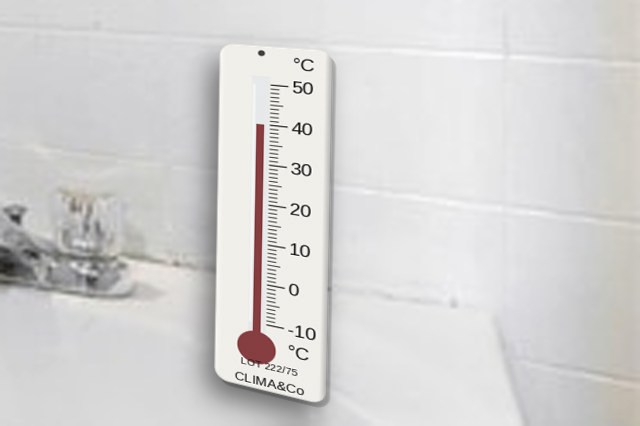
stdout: value=40 unit=°C
